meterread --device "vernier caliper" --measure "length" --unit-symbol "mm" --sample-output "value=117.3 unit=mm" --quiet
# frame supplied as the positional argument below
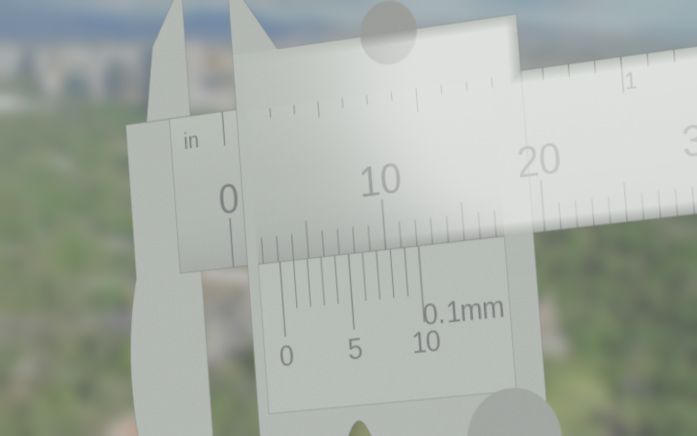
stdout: value=3.1 unit=mm
